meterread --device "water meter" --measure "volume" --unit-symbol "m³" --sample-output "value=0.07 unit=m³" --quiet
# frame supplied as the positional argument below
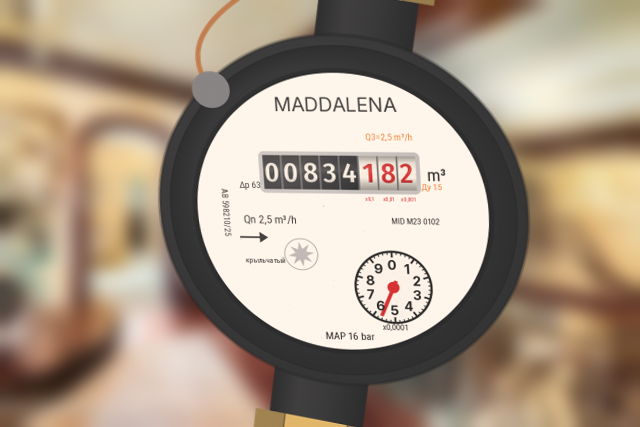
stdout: value=834.1825 unit=m³
